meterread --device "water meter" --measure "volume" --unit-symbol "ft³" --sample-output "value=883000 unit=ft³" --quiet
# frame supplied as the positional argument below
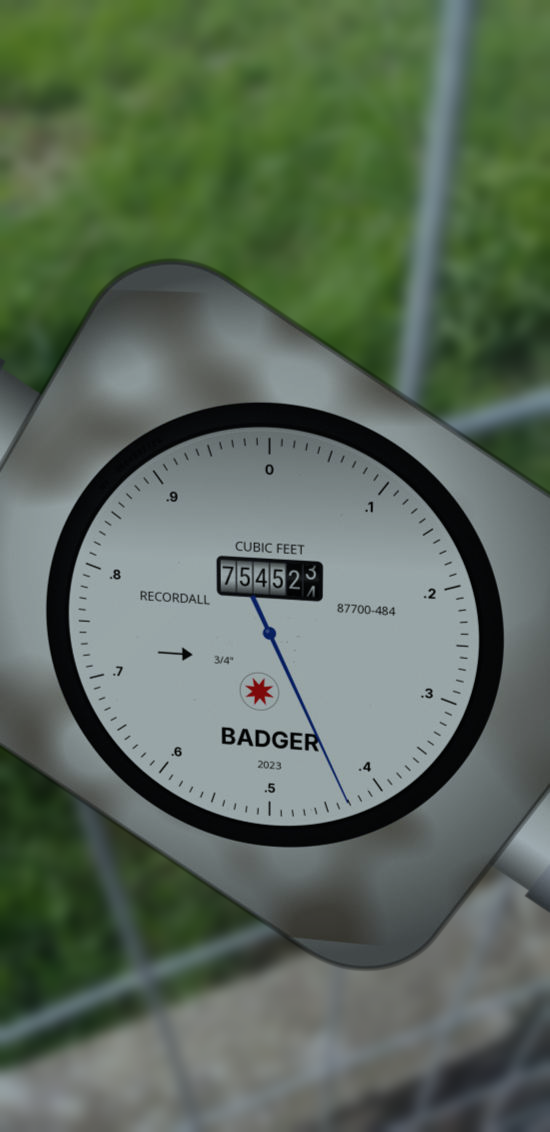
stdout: value=754523.43 unit=ft³
